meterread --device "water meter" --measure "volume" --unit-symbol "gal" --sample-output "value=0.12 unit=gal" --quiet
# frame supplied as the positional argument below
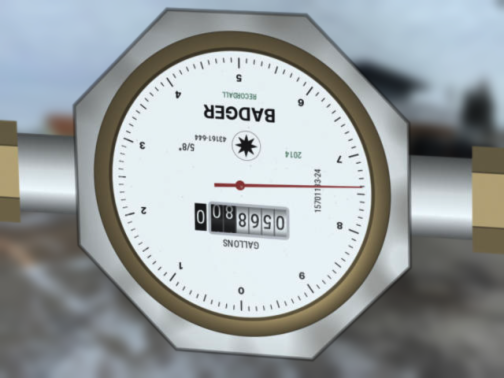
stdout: value=568797.4 unit=gal
